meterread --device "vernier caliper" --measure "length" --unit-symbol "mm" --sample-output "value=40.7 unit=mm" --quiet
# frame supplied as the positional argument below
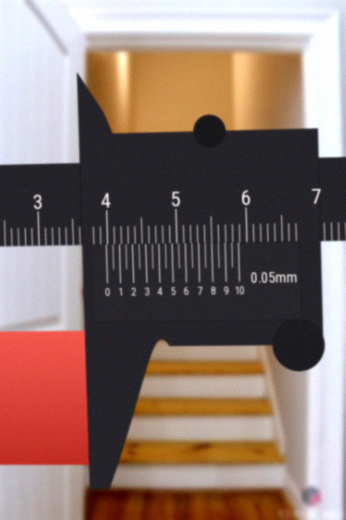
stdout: value=39.8 unit=mm
